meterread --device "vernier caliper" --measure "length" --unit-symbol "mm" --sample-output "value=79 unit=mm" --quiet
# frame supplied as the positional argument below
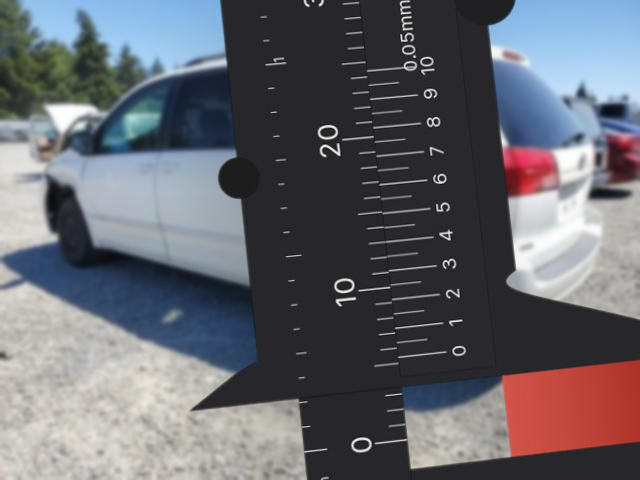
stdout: value=5.4 unit=mm
